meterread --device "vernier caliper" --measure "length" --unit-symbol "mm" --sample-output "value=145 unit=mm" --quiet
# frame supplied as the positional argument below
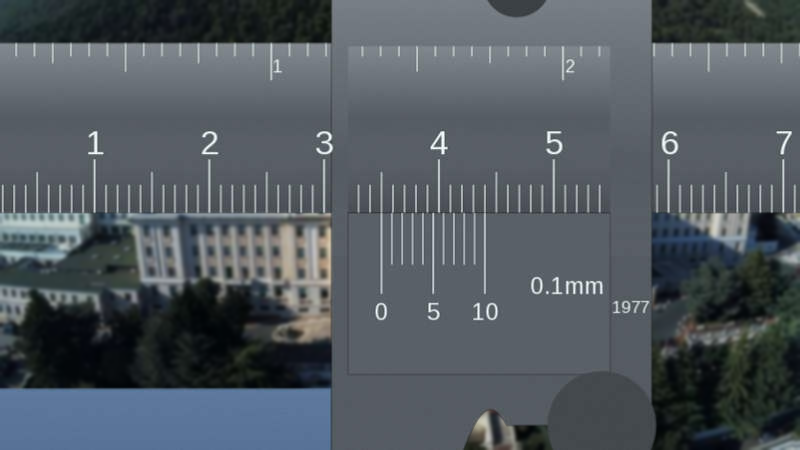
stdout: value=35.0 unit=mm
